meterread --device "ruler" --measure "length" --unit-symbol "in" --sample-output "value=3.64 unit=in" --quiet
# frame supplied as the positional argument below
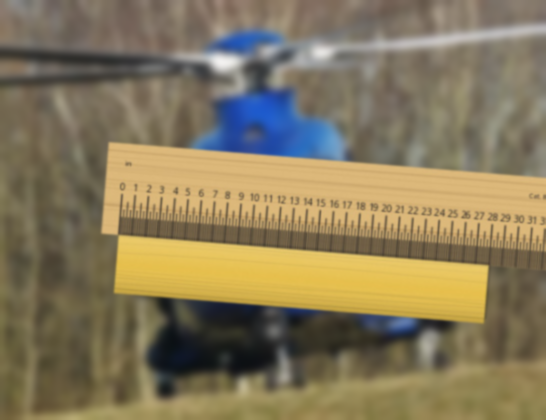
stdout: value=28 unit=in
